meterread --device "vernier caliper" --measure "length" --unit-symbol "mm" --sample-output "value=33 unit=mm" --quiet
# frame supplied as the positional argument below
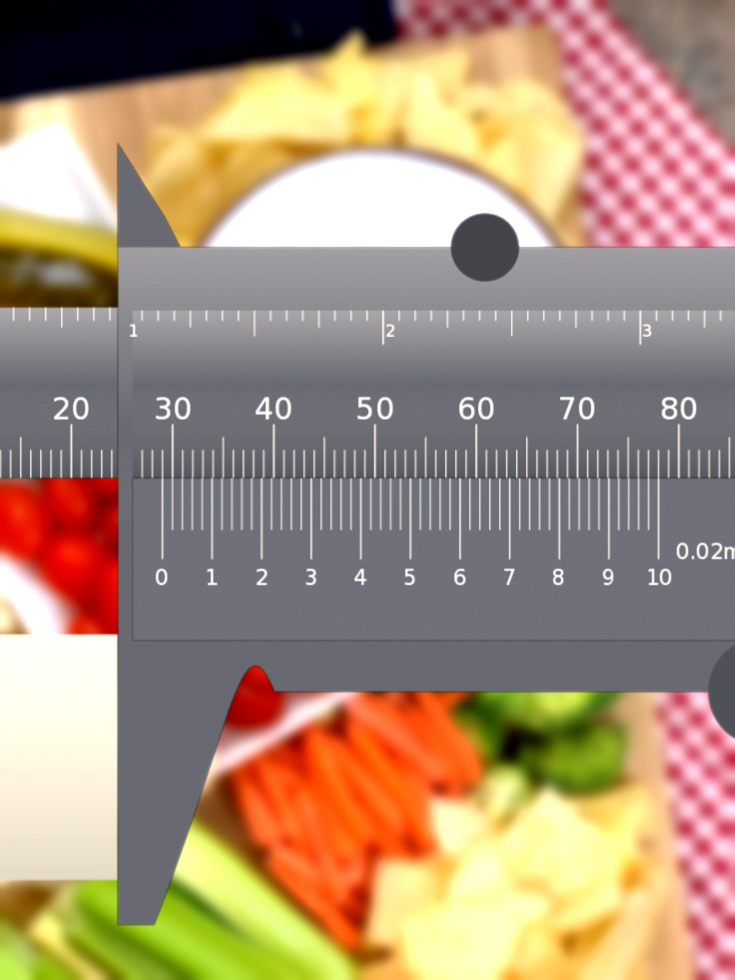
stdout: value=29.0 unit=mm
